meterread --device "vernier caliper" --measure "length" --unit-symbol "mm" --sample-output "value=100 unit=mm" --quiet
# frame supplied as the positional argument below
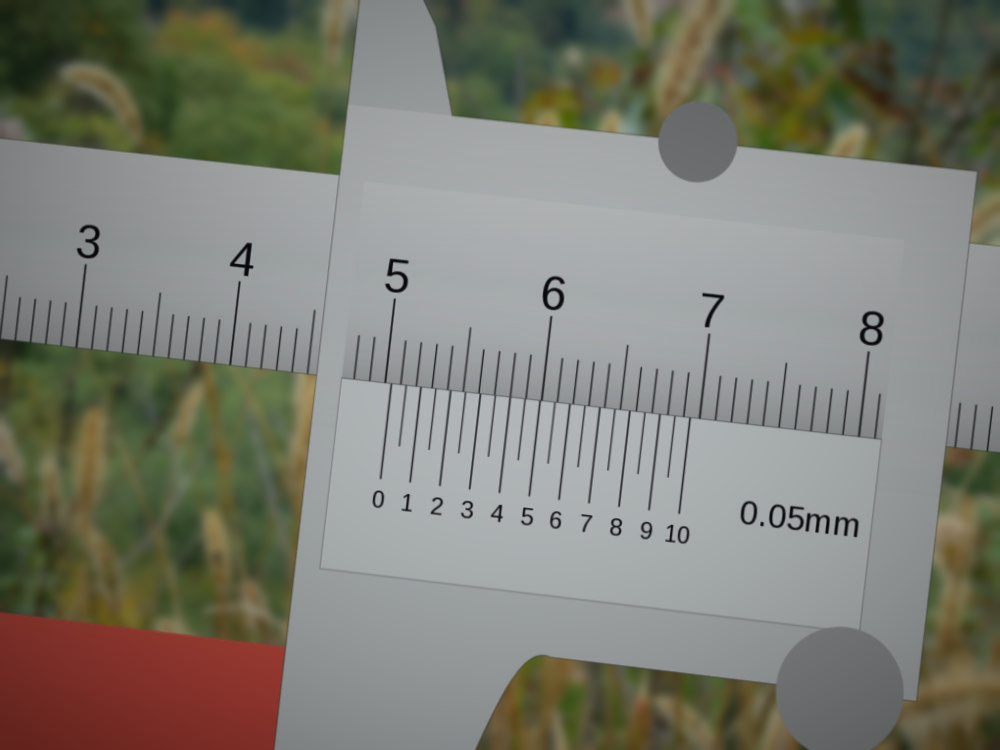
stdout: value=50.4 unit=mm
